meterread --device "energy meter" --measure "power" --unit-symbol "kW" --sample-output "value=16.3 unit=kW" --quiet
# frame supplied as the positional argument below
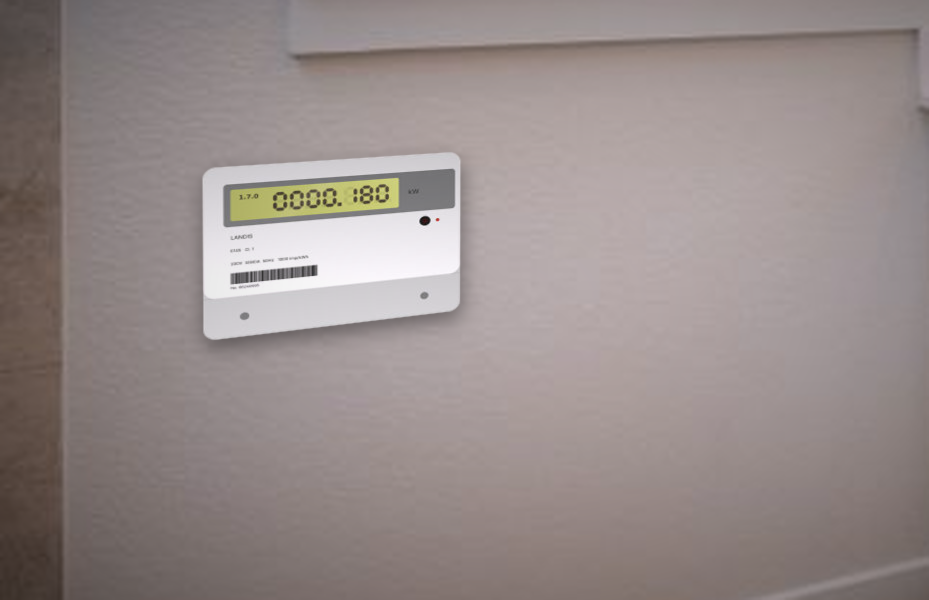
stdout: value=0.180 unit=kW
